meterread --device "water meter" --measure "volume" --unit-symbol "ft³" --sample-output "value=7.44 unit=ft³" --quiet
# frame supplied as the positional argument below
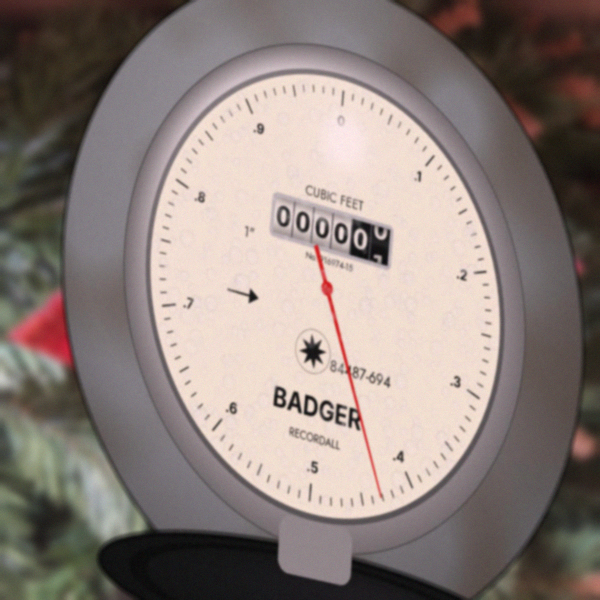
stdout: value=0.43 unit=ft³
